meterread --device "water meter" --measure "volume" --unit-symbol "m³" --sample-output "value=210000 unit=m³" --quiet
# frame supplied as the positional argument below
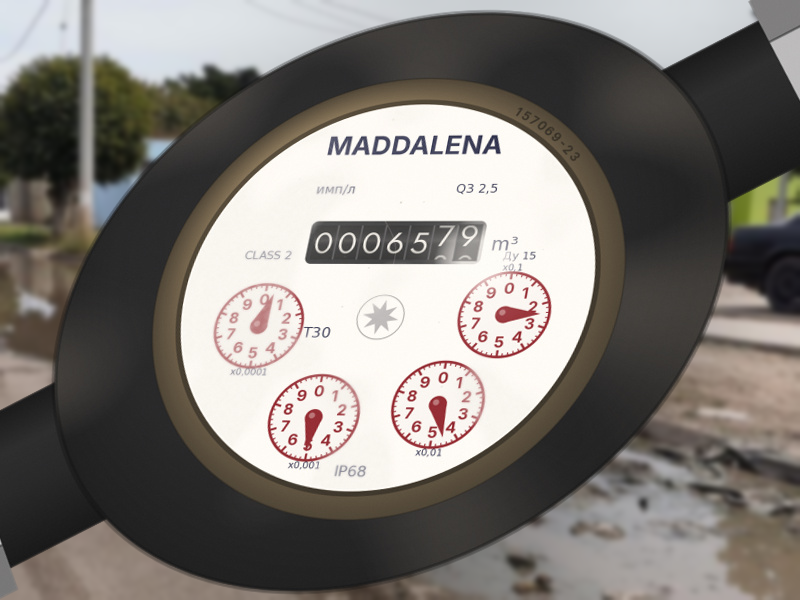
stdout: value=6579.2450 unit=m³
